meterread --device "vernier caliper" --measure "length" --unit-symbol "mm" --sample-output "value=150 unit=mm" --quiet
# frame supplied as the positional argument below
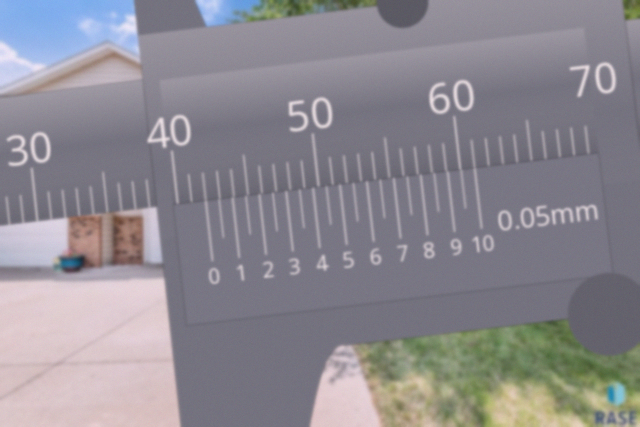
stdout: value=42.0 unit=mm
